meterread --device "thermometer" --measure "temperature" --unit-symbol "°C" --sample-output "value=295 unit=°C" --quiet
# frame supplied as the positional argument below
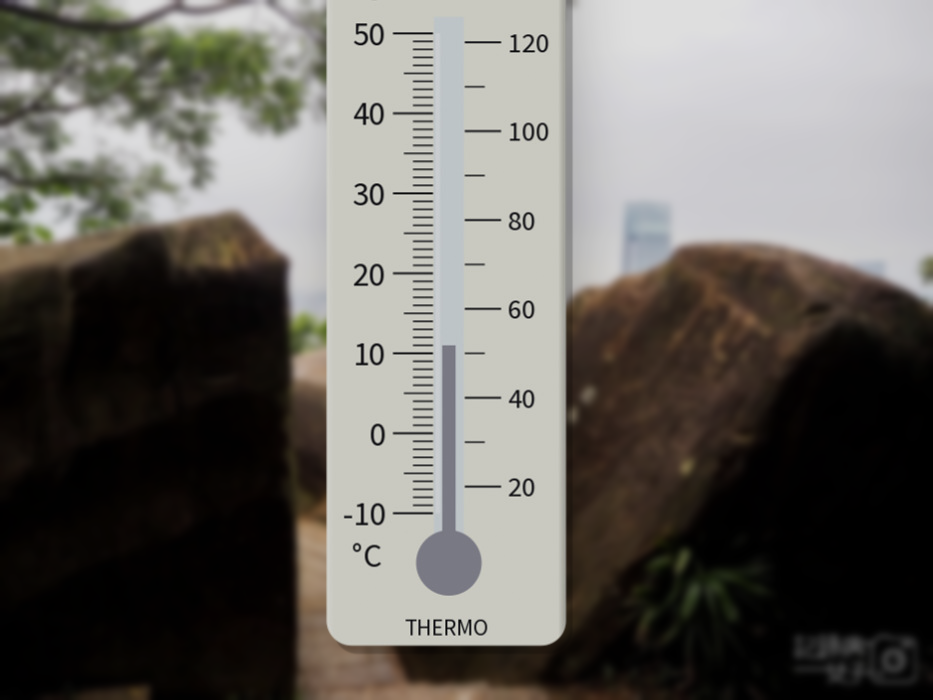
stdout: value=11 unit=°C
